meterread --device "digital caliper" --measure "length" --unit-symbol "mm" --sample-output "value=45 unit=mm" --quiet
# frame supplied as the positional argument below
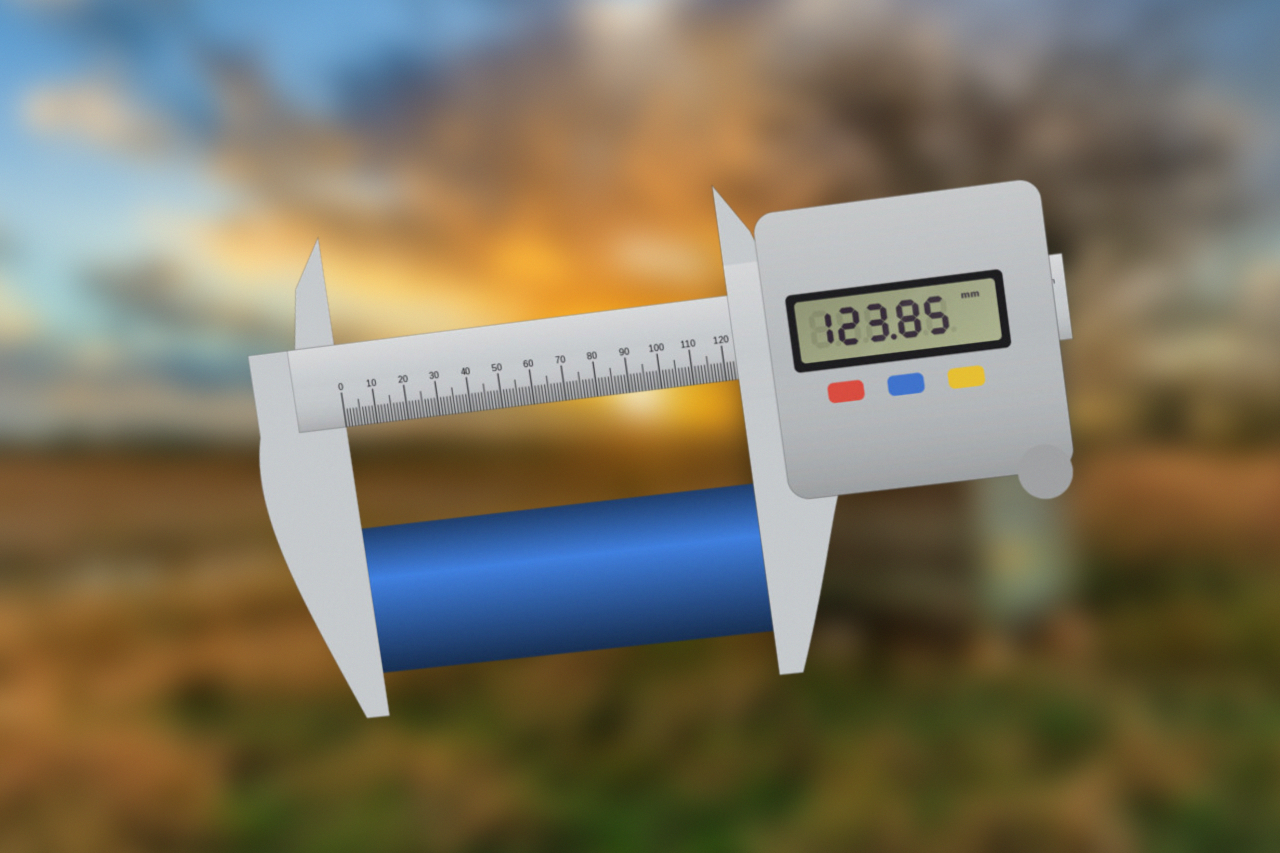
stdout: value=123.85 unit=mm
